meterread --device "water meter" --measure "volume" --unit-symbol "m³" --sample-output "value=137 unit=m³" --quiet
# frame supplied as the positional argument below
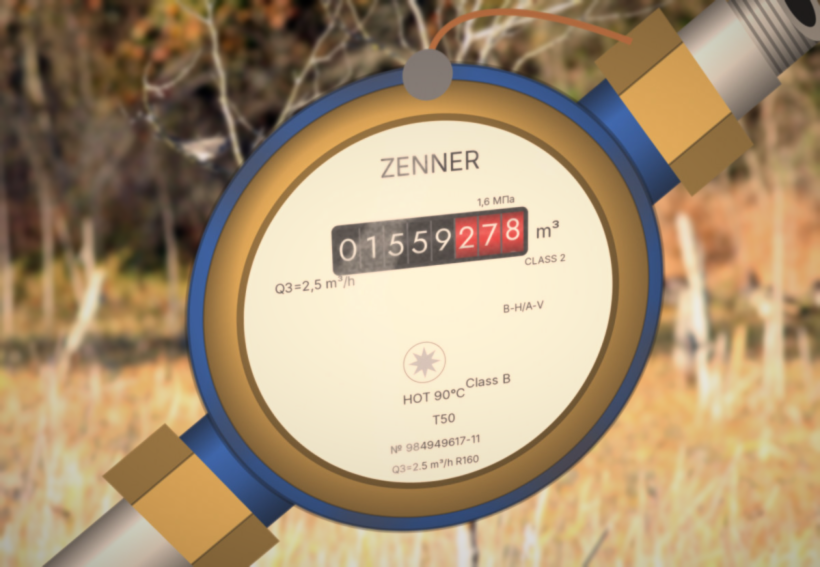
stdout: value=1559.278 unit=m³
